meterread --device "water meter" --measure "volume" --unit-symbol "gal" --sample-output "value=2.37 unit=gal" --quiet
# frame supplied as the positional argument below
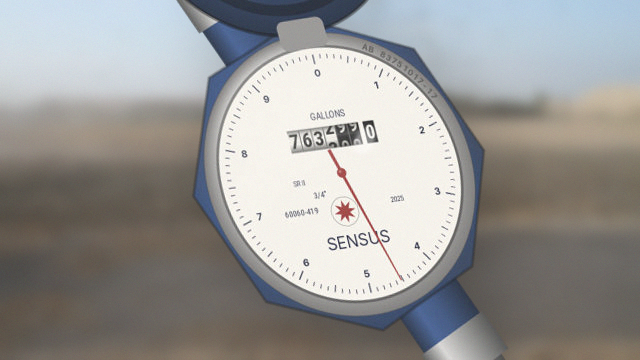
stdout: value=7632994.5 unit=gal
